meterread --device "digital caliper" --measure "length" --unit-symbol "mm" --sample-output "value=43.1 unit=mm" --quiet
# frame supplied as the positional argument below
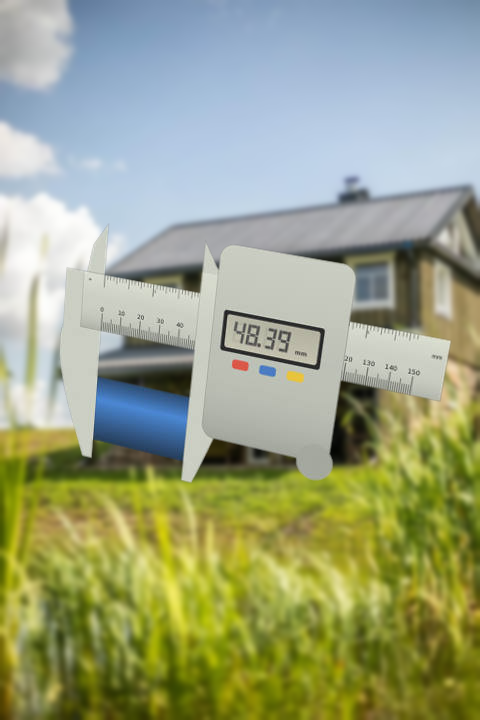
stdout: value=48.39 unit=mm
